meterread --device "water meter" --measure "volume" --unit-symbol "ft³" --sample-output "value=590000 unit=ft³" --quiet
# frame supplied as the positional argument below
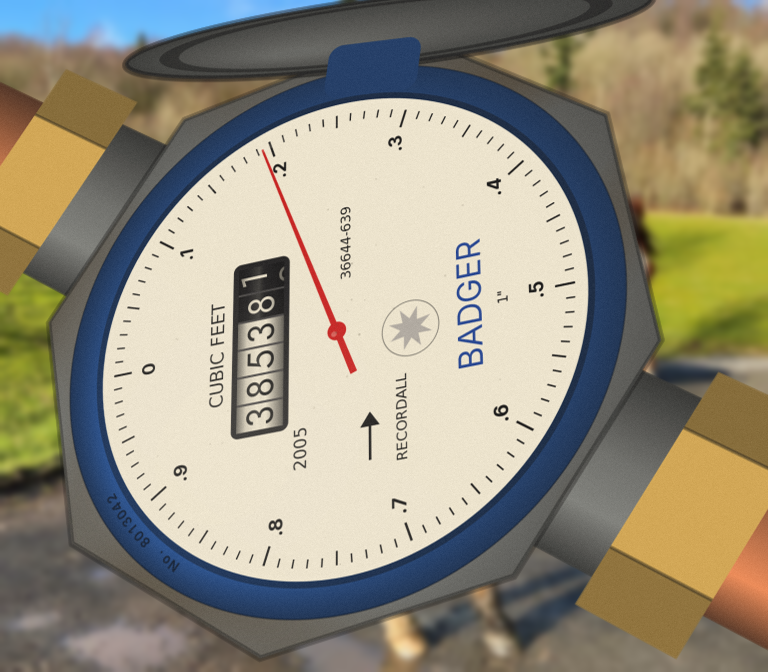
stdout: value=385381.19 unit=ft³
